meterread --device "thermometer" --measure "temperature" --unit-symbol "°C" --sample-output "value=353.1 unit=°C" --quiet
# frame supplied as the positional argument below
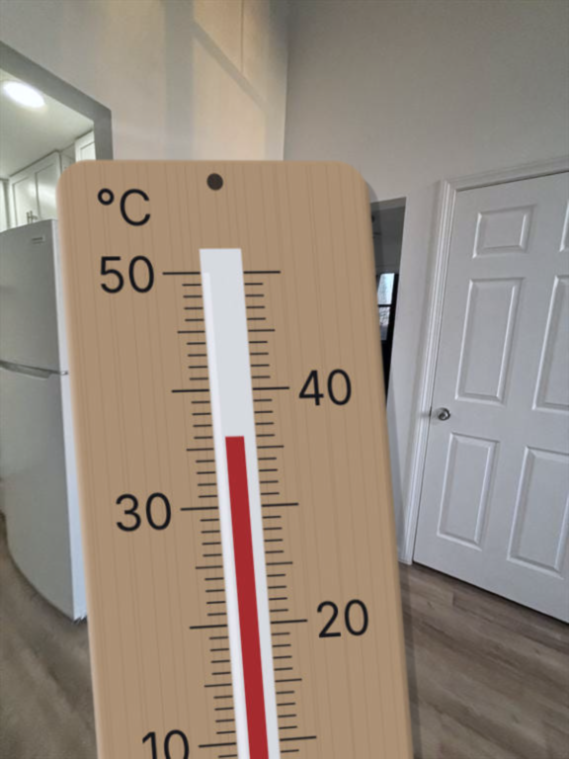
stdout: value=36 unit=°C
